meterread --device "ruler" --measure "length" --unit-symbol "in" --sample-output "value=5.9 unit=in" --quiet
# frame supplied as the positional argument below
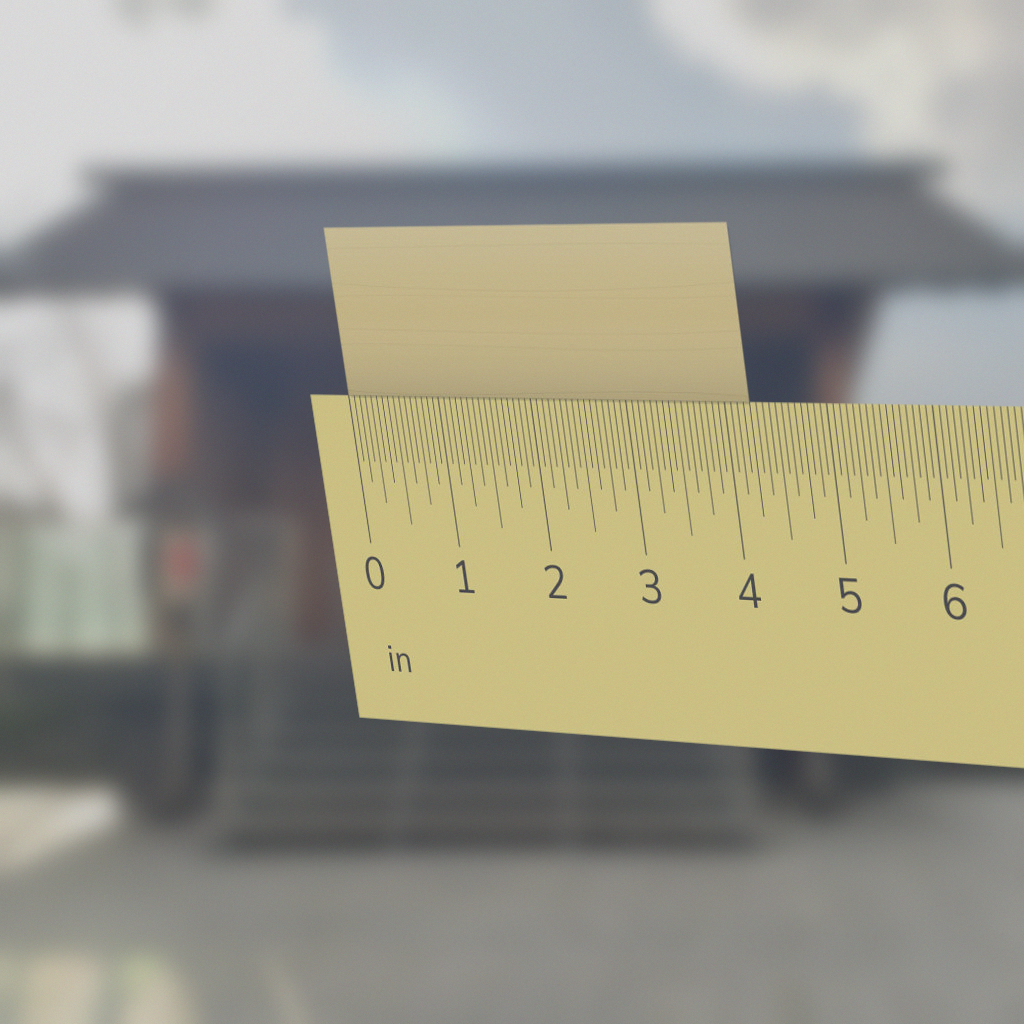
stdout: value=4.25 unit=in
